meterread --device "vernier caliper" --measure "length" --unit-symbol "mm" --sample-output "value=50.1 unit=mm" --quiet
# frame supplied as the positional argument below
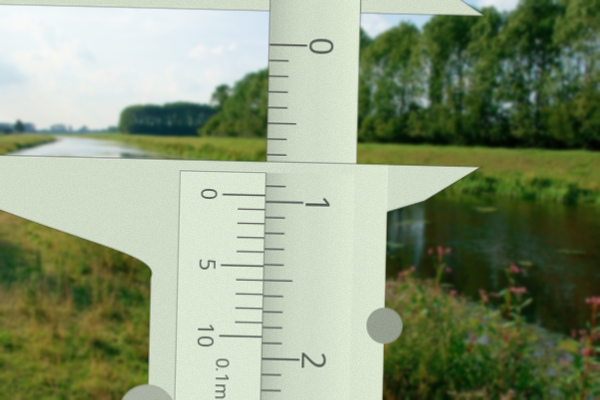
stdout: value=9.6 unit=mm
